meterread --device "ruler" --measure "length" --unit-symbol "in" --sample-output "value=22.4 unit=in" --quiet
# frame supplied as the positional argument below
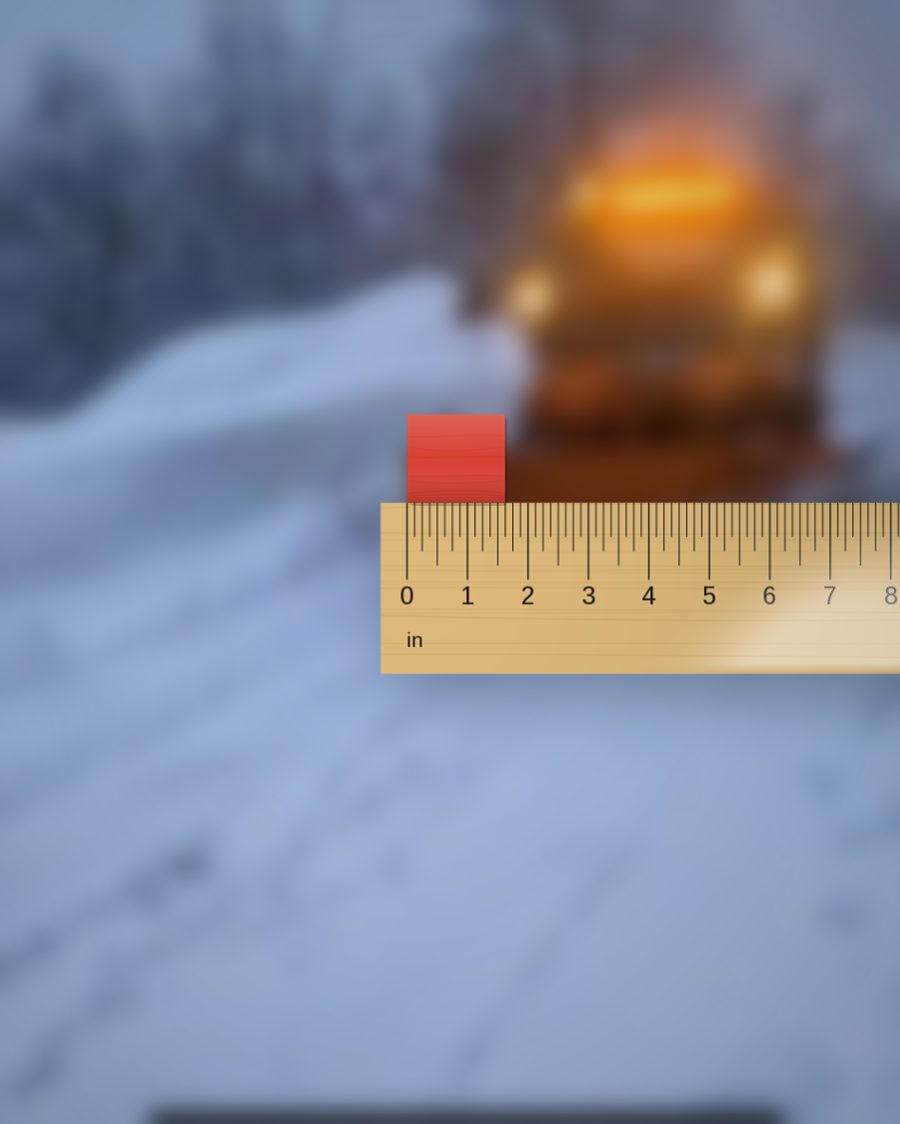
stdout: value=1.625 unit=in
